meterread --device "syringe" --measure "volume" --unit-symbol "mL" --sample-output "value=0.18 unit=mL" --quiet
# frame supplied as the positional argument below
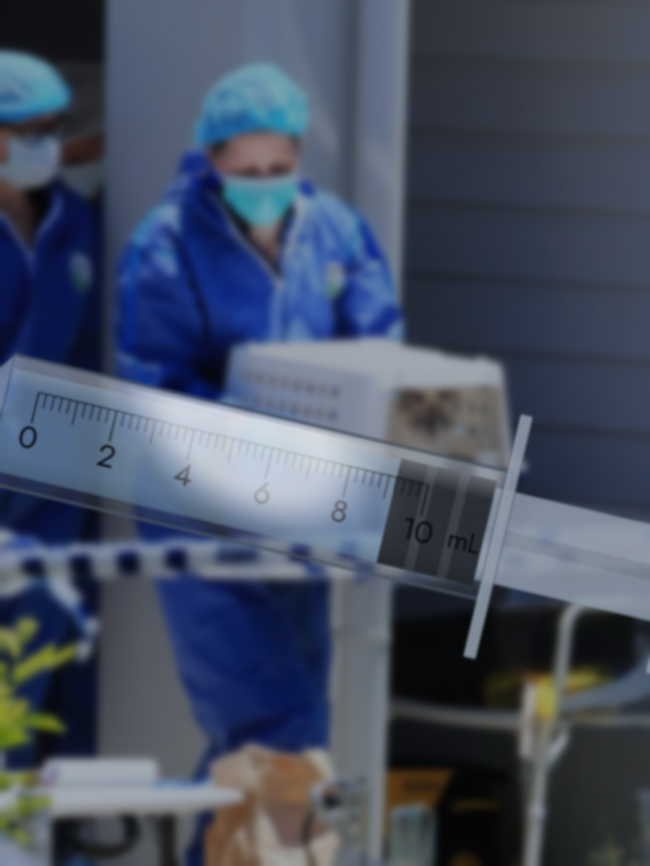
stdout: value=9.2 unit=mL
